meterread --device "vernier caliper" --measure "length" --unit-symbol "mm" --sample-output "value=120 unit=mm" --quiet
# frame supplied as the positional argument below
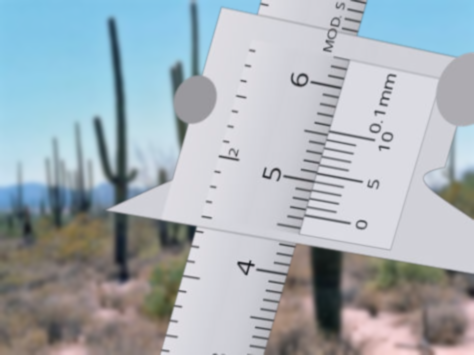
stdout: value=46.4 unit=mm
